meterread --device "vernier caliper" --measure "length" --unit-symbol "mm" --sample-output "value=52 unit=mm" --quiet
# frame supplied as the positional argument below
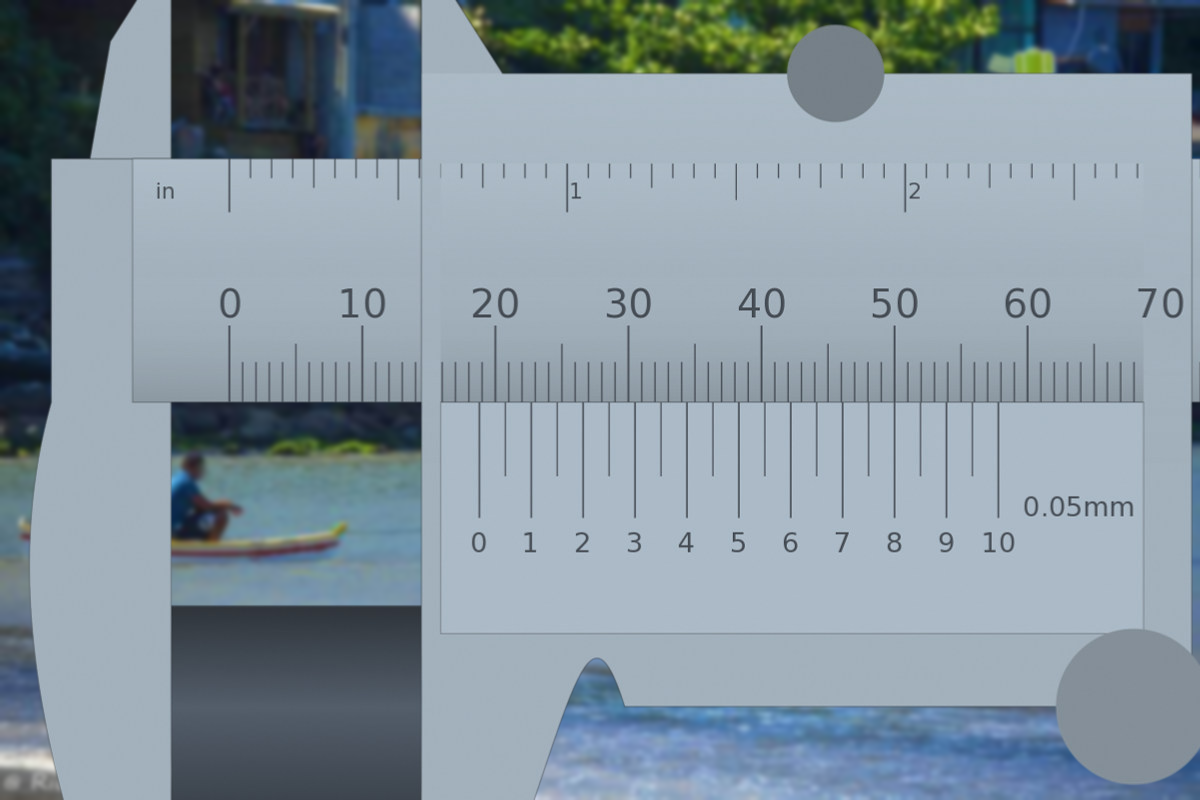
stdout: value=18.8 unit=mm
